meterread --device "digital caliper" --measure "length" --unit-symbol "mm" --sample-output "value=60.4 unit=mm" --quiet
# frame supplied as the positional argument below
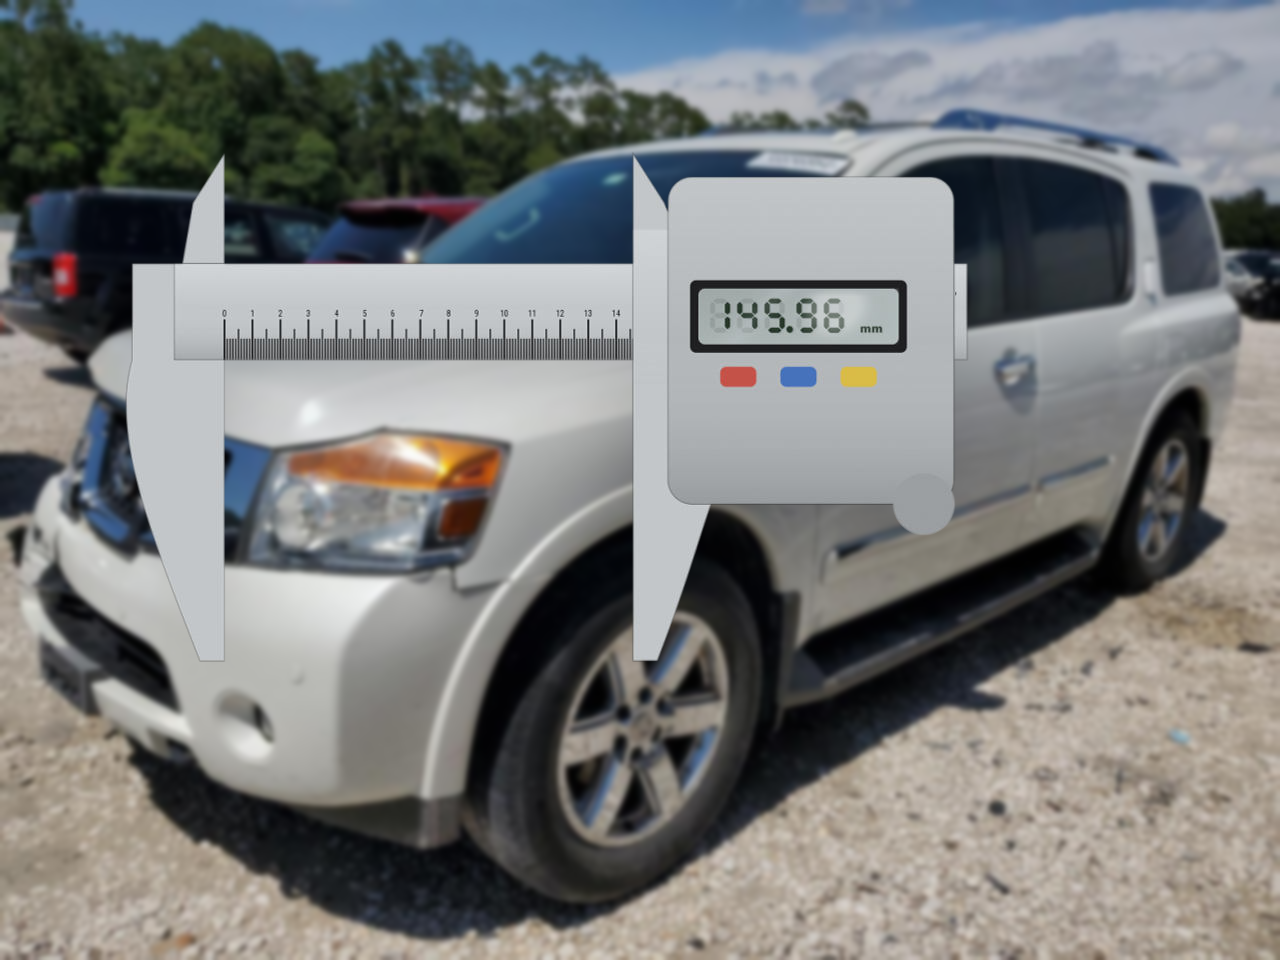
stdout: value=145.96 unit=mm
